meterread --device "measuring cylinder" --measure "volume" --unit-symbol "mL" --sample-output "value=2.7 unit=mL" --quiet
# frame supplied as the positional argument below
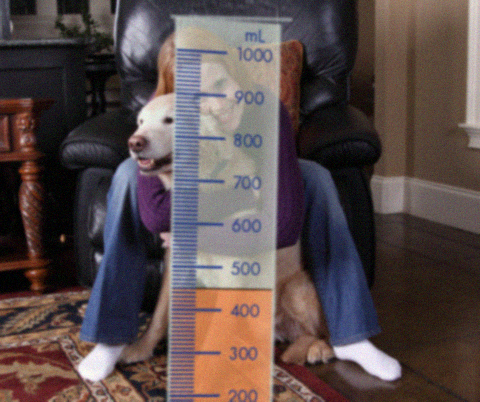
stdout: value=450 unit=mL
